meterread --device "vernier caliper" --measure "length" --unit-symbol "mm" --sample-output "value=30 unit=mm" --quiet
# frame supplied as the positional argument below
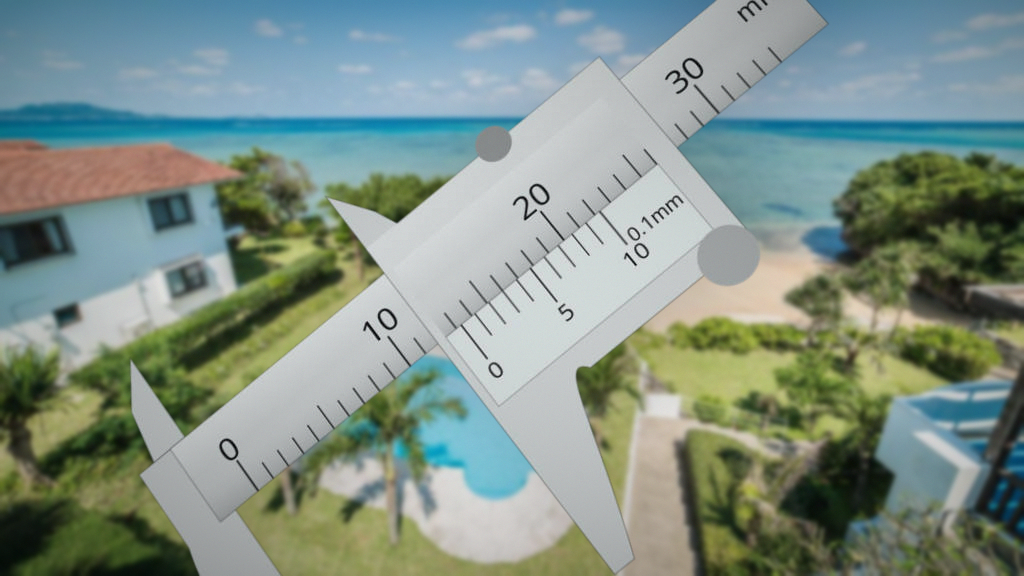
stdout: value=13.3 unit=mm
